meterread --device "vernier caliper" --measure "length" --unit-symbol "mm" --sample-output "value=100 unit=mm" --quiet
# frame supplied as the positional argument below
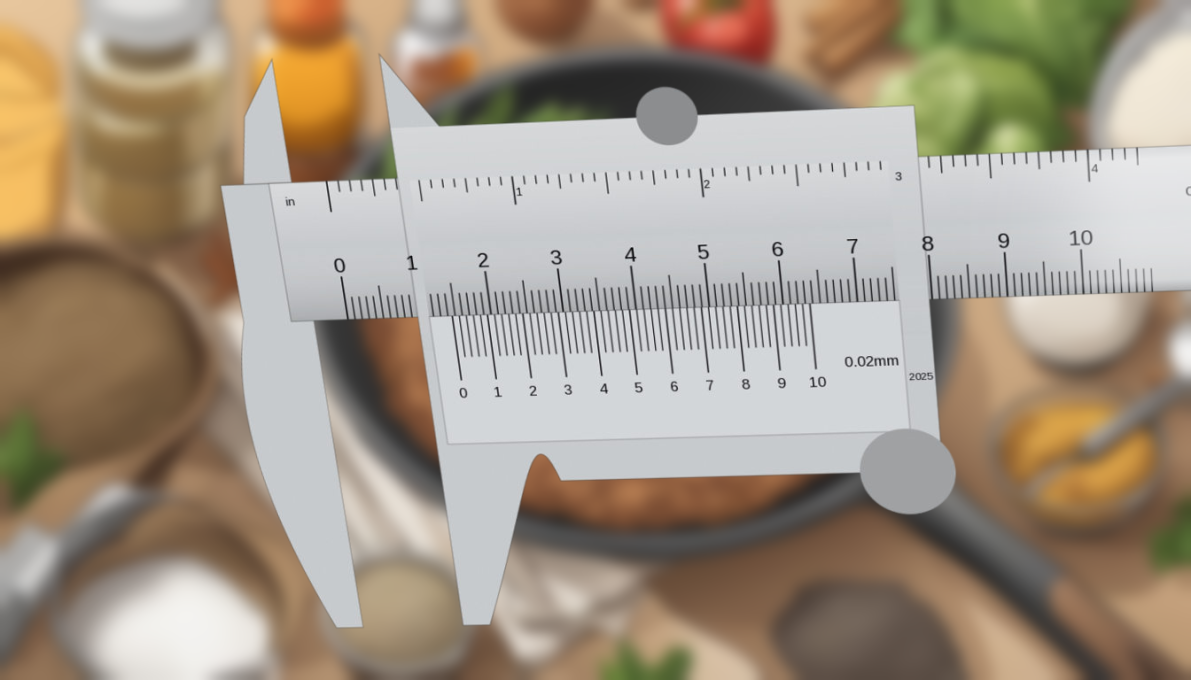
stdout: value=14.6 unit=mm
